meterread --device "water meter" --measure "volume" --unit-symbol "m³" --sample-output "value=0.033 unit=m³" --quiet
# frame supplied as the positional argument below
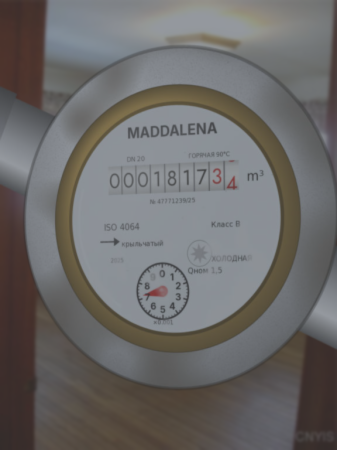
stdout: value=1817.337 unit=m³
